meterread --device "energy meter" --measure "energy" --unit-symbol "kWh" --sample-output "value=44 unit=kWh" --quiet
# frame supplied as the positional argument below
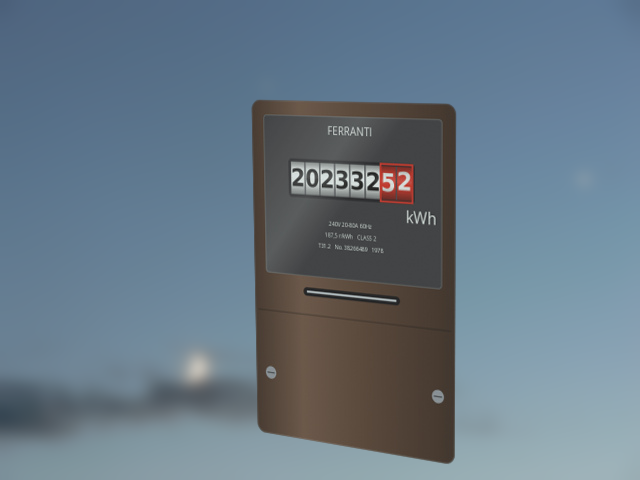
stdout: value=202332.52 unit=kWh
